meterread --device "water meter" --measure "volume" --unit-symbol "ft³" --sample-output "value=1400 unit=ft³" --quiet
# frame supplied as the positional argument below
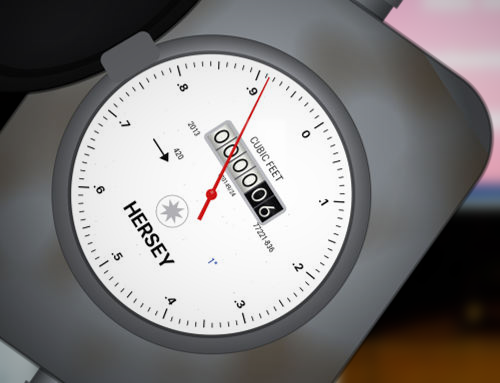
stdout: value=5.91 unit=ft³
